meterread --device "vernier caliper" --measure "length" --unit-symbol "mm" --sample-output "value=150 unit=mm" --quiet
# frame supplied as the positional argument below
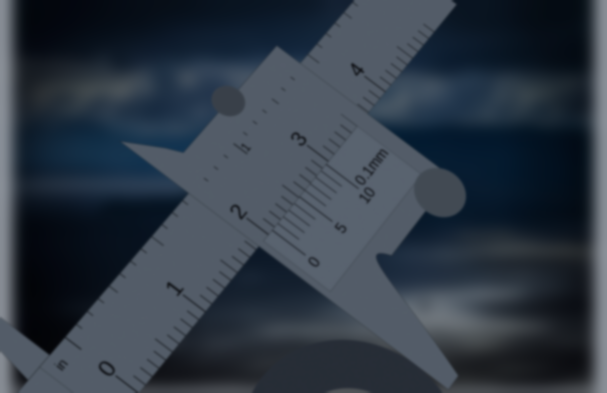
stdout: value=20.6 unit=mm
